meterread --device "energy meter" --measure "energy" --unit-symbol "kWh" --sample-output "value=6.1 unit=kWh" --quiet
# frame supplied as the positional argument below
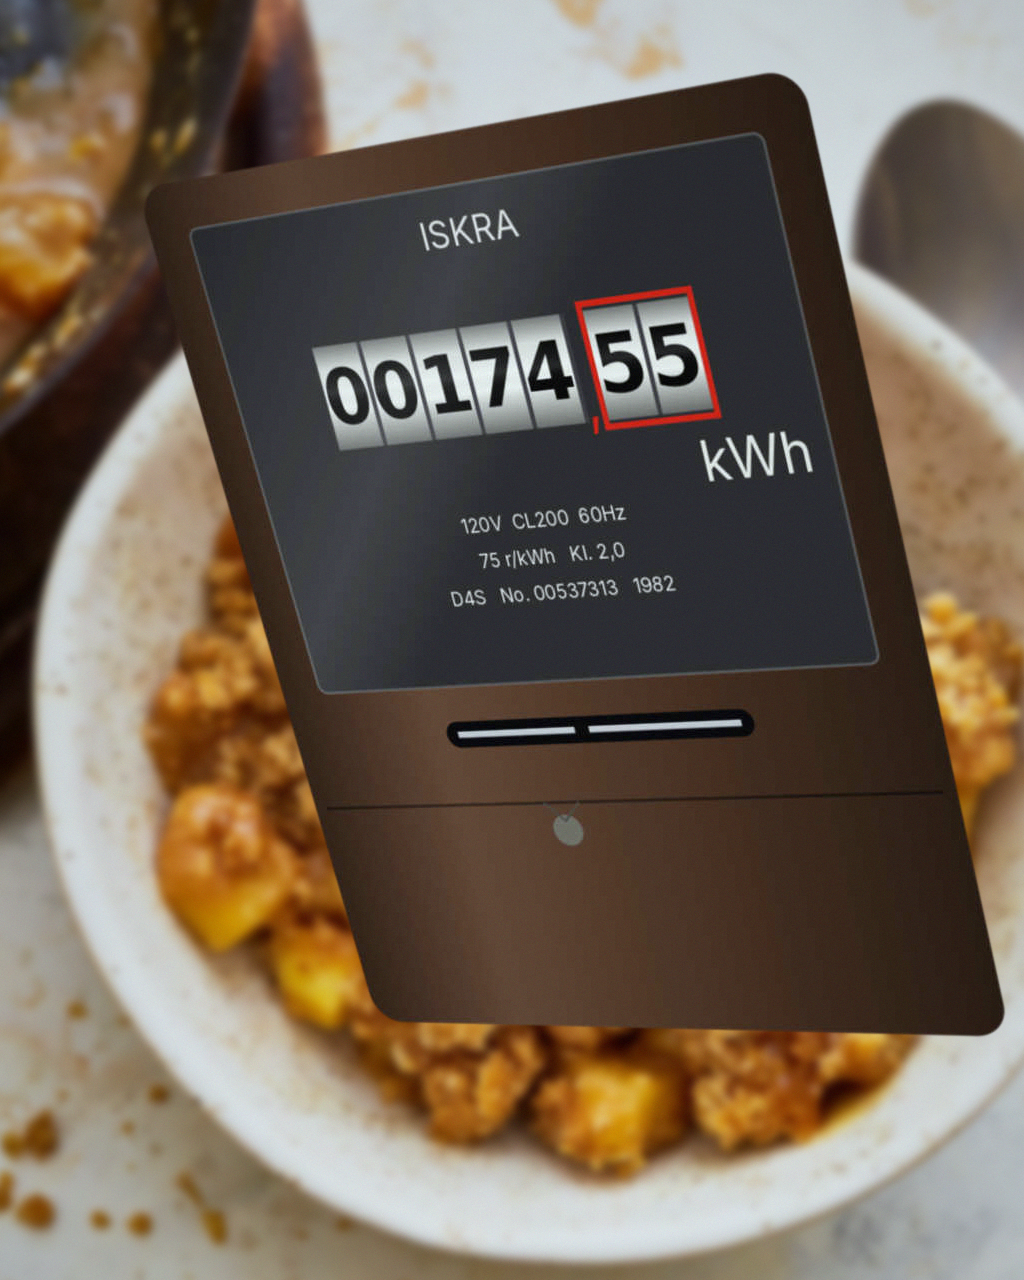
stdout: value=174.55 unit=kWh
